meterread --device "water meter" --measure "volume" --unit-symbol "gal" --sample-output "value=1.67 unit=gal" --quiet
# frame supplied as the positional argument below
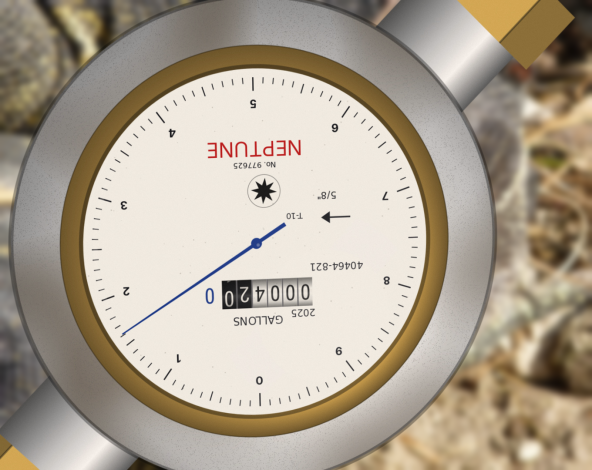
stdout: value=4201.6 unit=gal
